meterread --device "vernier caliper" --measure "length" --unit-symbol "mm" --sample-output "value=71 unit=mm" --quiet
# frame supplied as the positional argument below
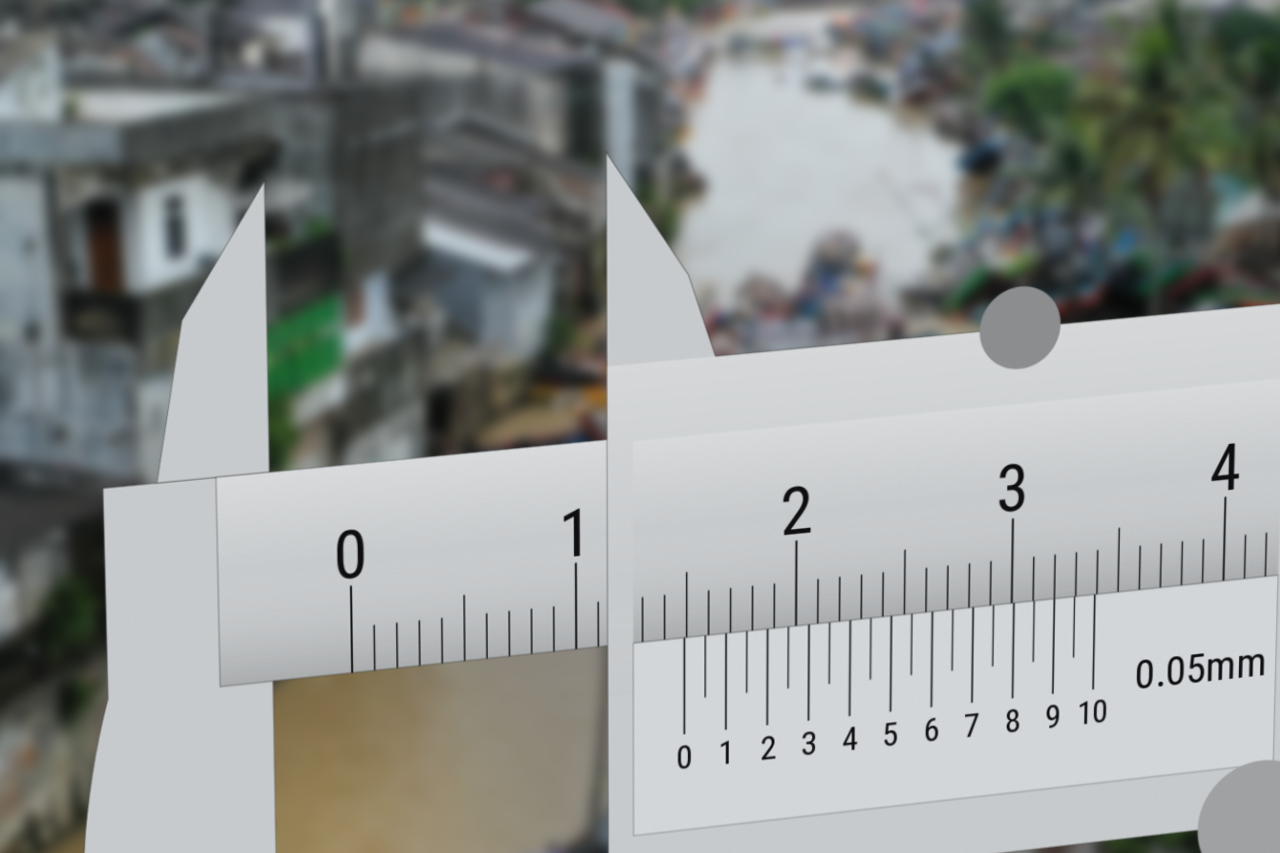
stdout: value=14.9 unit=mm
